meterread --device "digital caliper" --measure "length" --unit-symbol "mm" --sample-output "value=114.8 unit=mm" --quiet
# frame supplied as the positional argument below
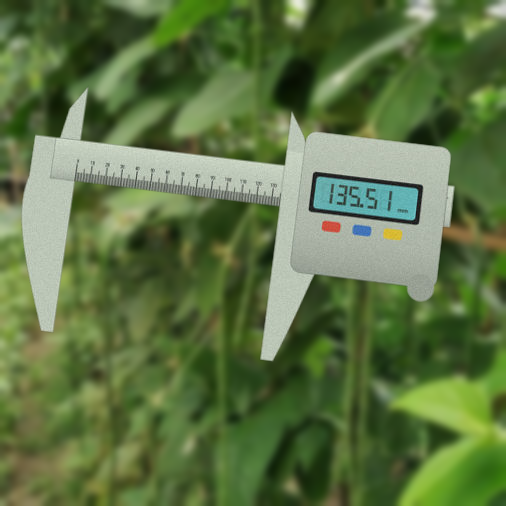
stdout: value=135.51 unit=mm
